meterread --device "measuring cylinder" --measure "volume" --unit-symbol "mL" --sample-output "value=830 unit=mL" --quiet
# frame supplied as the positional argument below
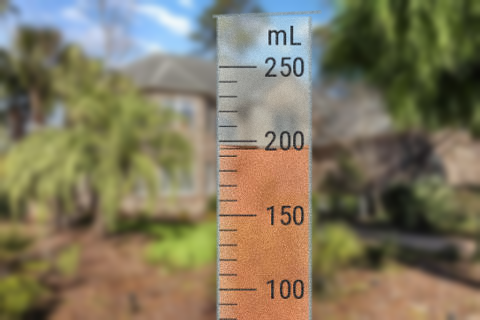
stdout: value=195 unit=mL
